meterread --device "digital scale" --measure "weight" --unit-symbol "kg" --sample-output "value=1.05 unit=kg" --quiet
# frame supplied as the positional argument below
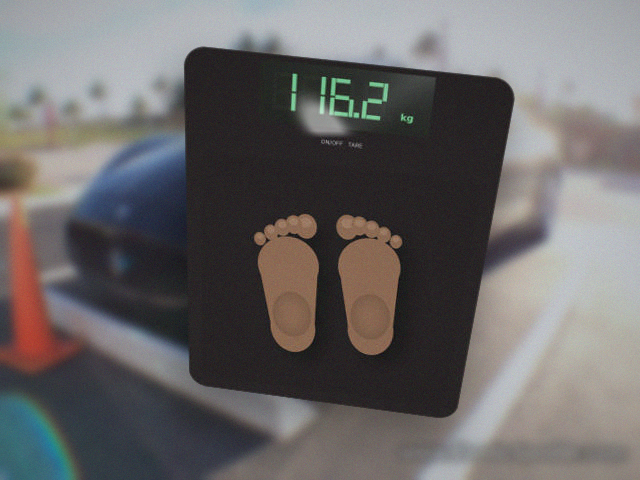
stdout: value=116.2 unit=kg
